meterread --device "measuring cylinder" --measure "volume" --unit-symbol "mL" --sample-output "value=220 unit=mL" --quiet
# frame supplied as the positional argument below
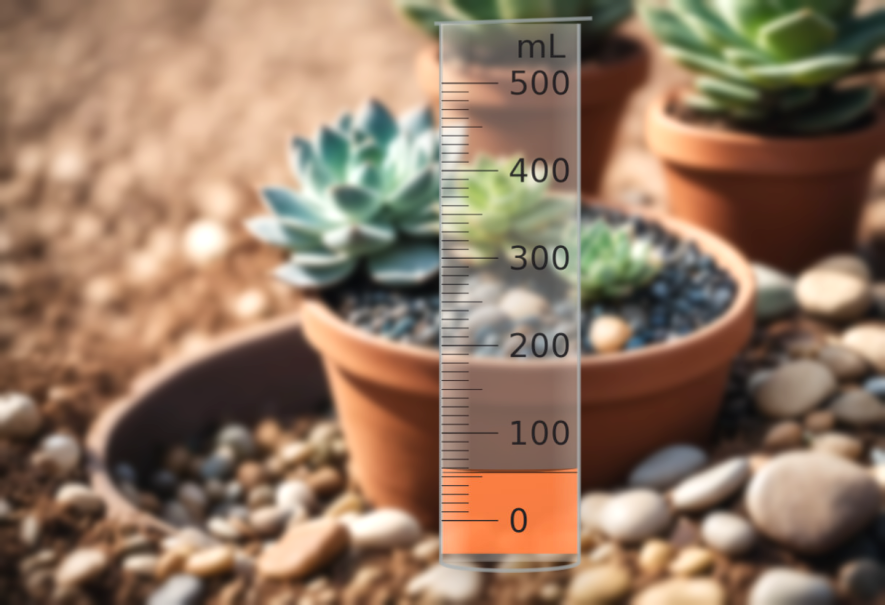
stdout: value=55 unit=mL
